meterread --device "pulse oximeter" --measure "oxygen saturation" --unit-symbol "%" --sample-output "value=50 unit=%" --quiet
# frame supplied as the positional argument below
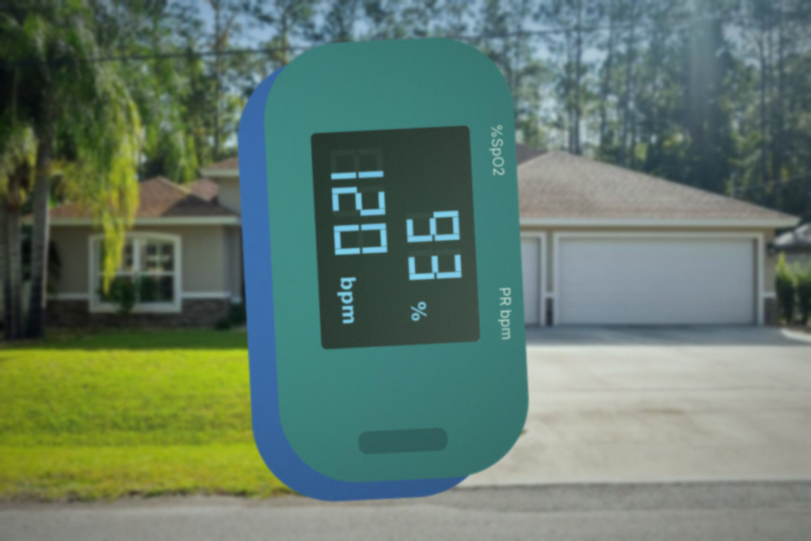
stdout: value=93 unit=%
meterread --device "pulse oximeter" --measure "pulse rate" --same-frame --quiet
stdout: value=120 unit=bpm
